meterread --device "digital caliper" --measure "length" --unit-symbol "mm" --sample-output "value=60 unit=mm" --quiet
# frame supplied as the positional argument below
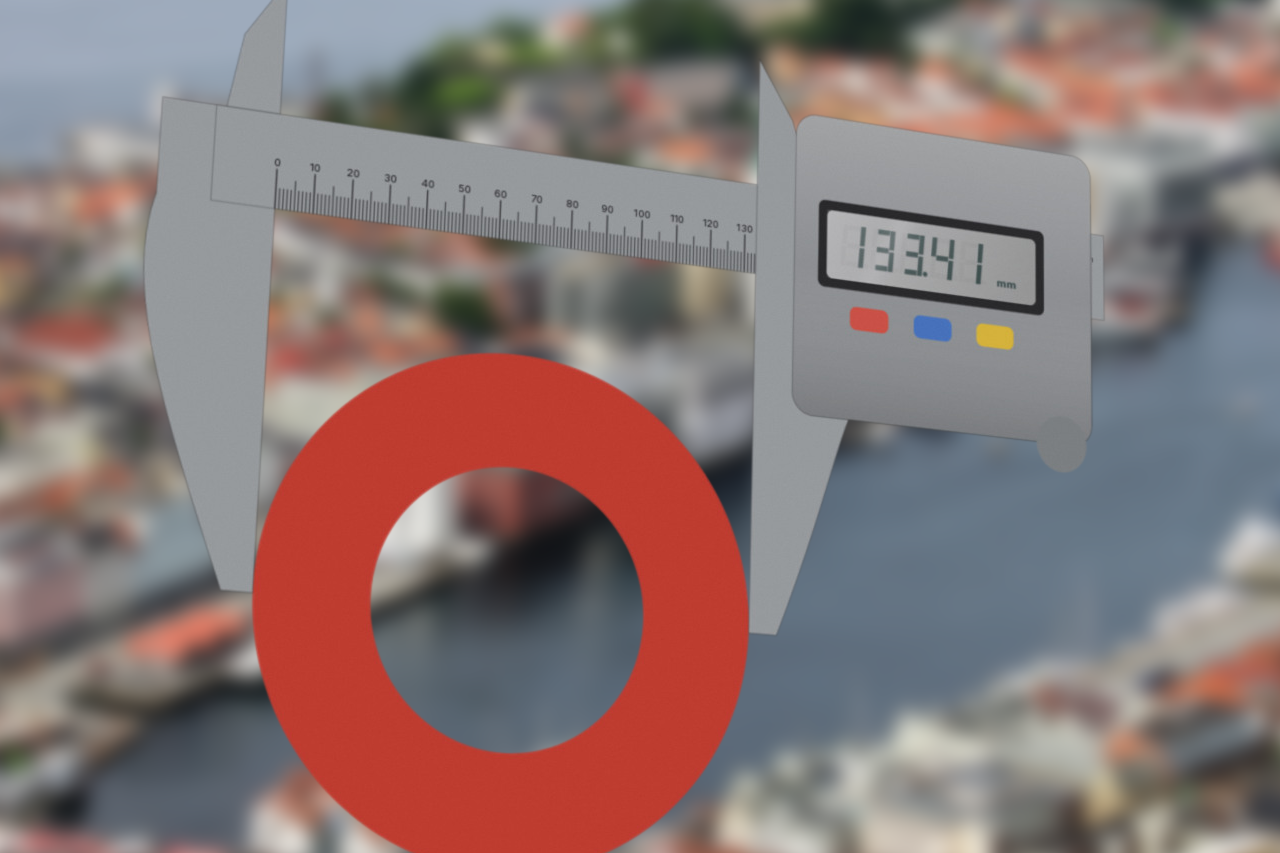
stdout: value=133.41 unit=mm
